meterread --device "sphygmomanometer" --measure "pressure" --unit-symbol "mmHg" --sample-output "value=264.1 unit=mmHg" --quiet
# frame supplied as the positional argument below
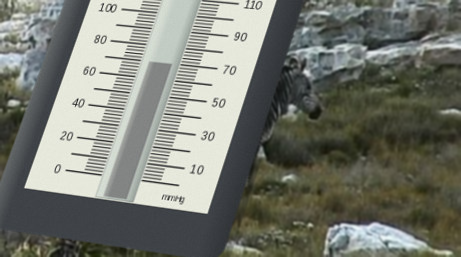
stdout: value=70 unit=mmHg
